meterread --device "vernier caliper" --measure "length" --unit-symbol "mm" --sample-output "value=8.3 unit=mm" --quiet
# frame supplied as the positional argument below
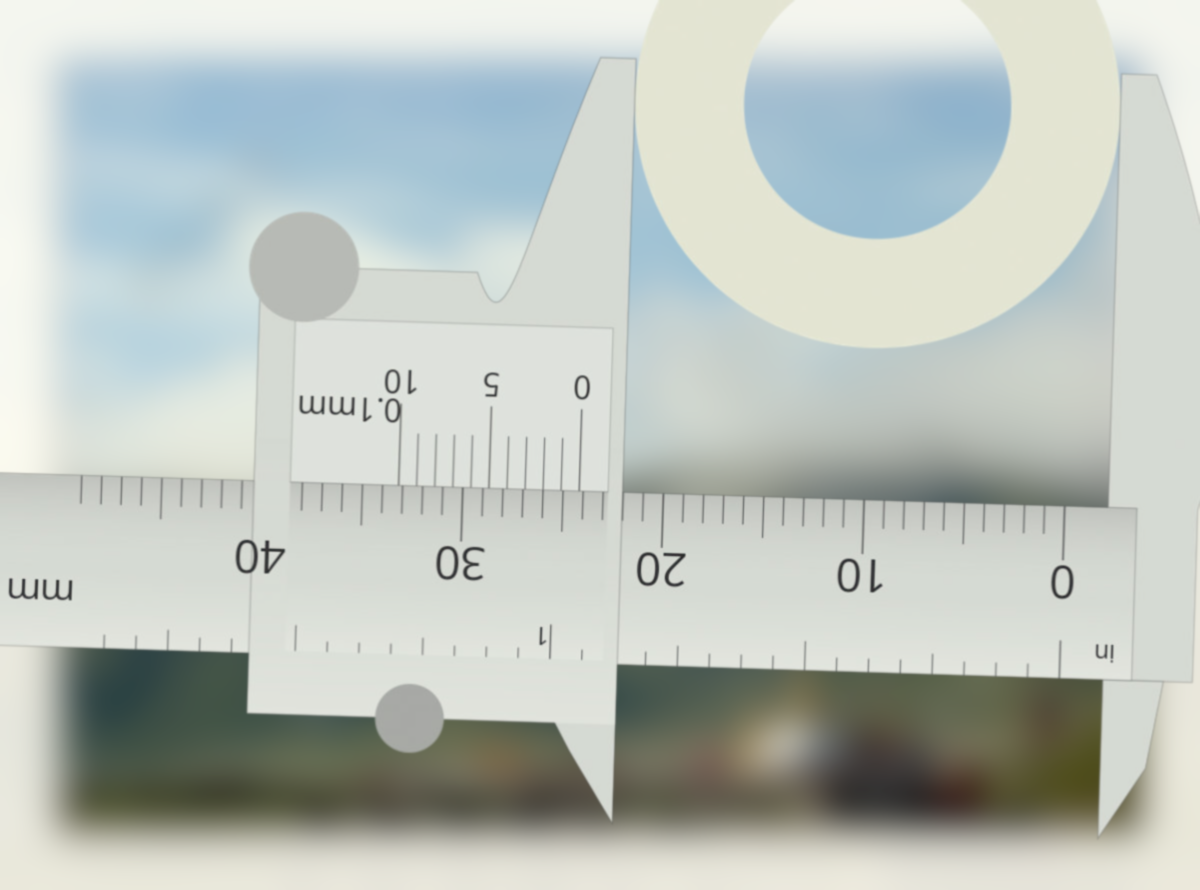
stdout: value=24.2 unit=mm
